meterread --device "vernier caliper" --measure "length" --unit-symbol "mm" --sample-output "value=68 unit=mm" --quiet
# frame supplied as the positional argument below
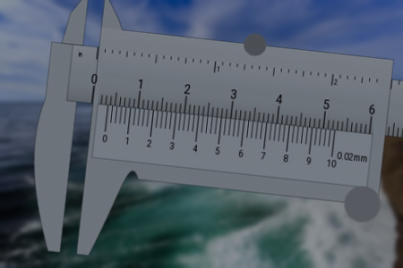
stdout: value=3.5 unit=mm
